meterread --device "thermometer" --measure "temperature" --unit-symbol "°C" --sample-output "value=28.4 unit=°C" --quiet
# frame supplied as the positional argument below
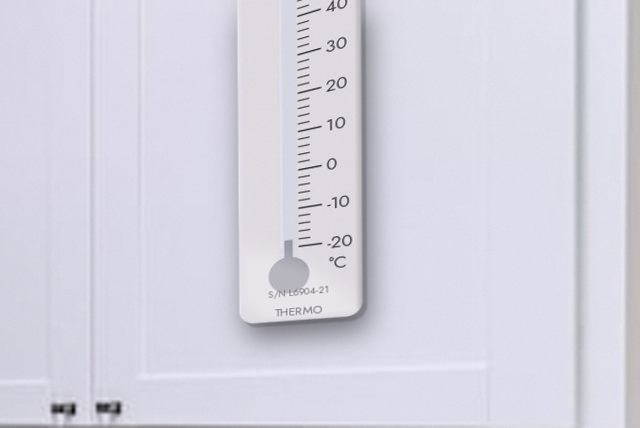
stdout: value=-18 unit=°C
